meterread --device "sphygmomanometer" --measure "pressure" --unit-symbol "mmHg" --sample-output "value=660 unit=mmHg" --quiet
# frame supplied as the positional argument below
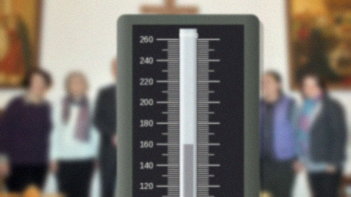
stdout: value=160 unit=mmHg
